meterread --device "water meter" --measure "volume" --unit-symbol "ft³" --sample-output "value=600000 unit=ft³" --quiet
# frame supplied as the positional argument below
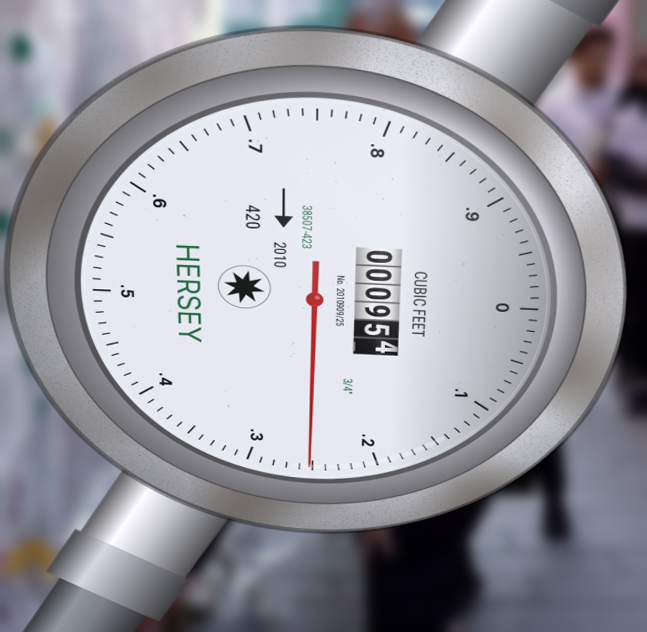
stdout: value=954.25 unit=ft³
